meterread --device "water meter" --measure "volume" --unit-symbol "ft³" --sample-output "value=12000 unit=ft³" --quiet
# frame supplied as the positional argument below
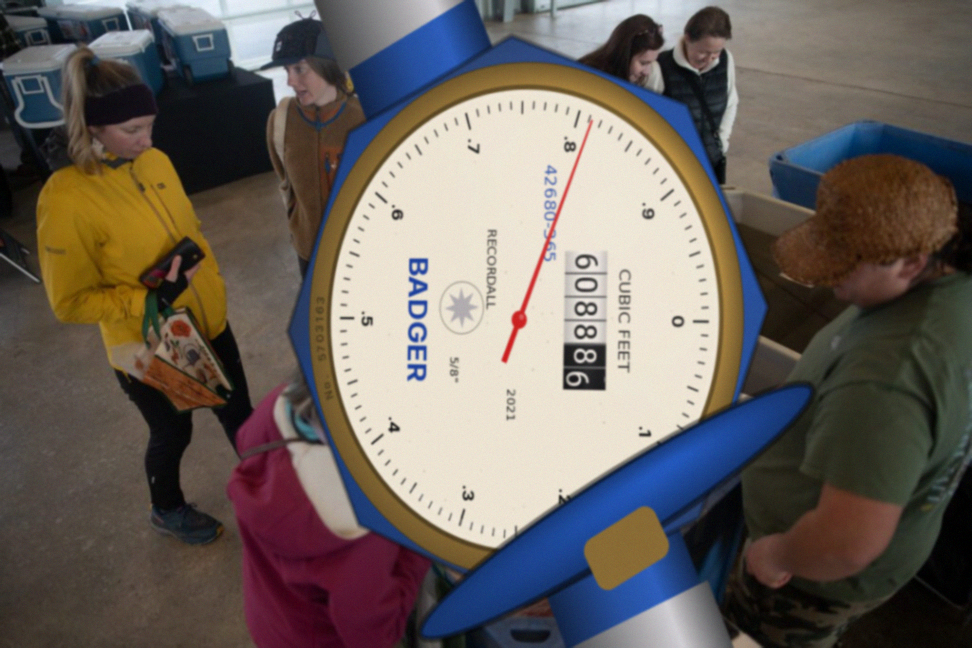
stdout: value=608885.81 unit=ft³
